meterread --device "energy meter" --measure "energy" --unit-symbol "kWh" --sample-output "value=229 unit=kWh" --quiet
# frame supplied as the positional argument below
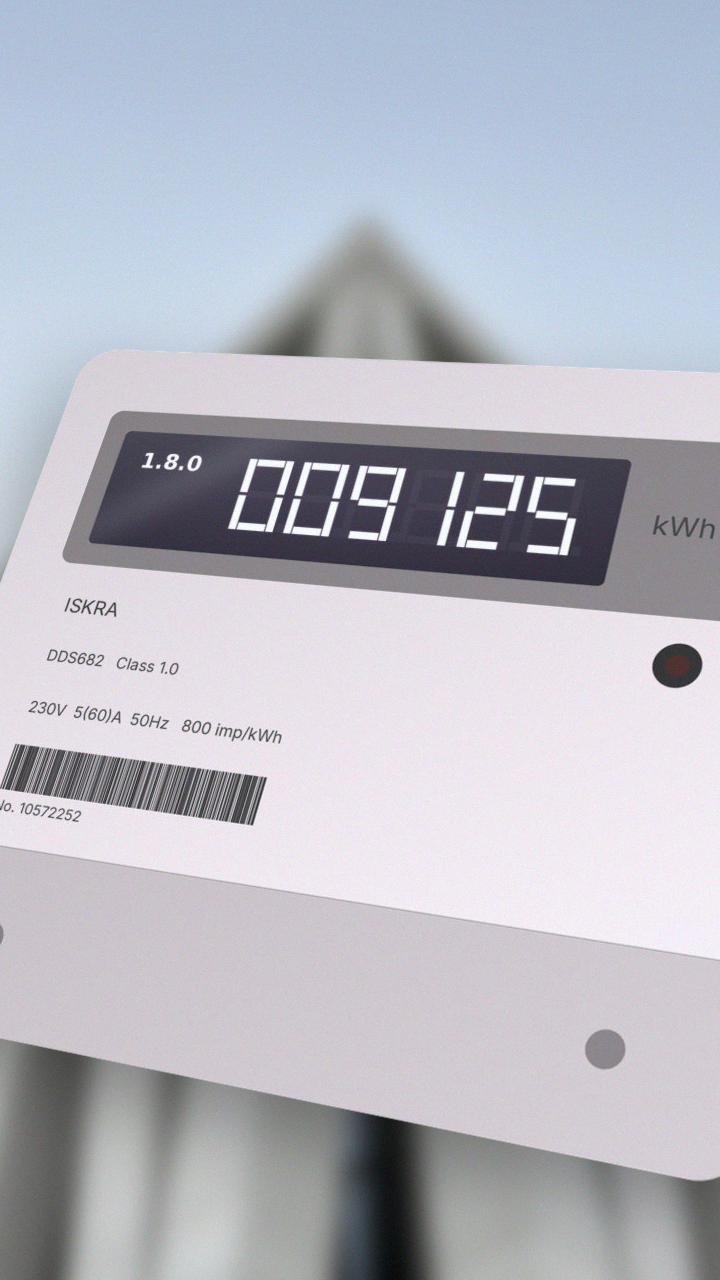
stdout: value=9125 unit=kWh
